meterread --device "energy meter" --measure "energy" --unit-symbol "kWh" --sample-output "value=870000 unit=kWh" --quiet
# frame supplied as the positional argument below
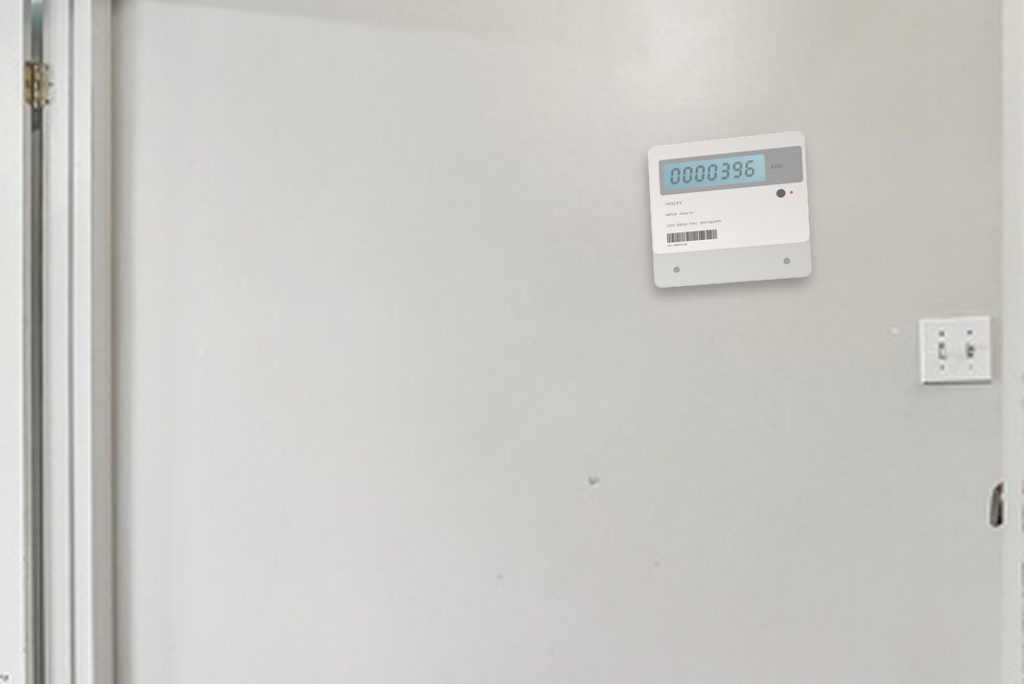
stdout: value=396 unit=kWh
